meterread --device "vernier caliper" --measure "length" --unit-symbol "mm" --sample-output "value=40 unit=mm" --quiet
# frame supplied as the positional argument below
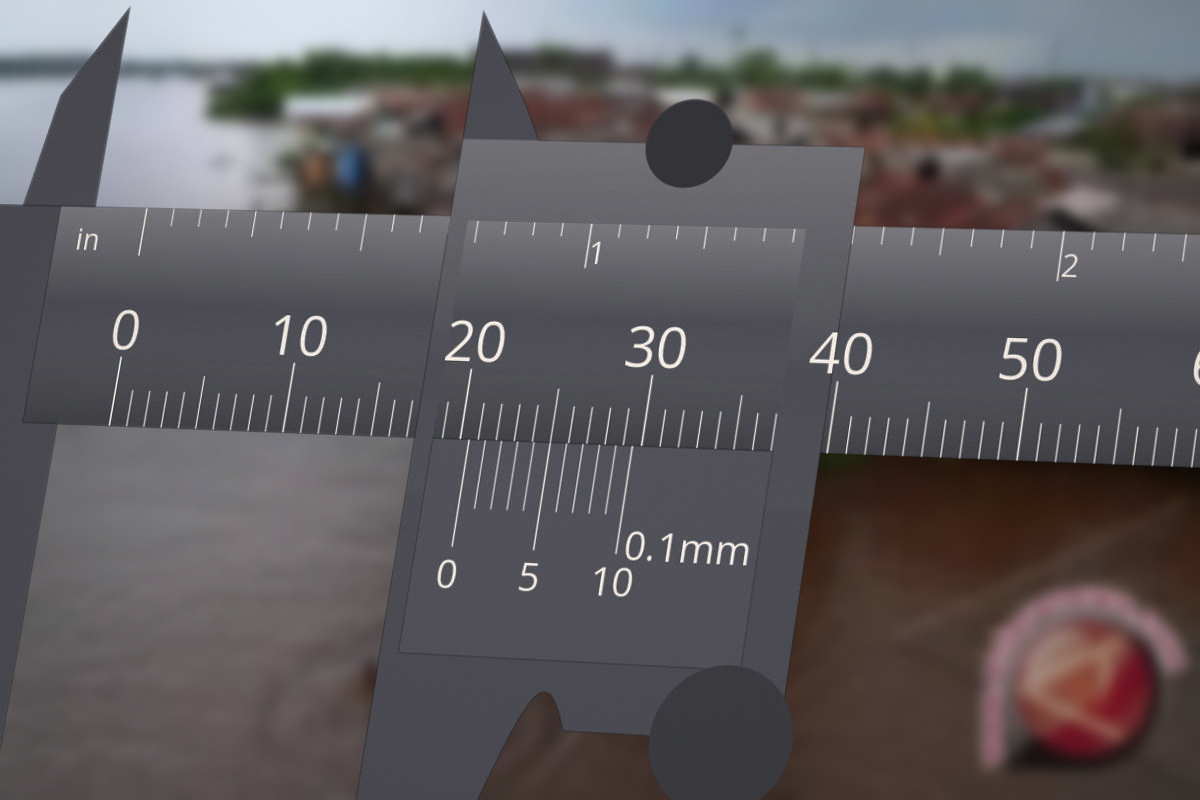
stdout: value=20.5 unit=mm
